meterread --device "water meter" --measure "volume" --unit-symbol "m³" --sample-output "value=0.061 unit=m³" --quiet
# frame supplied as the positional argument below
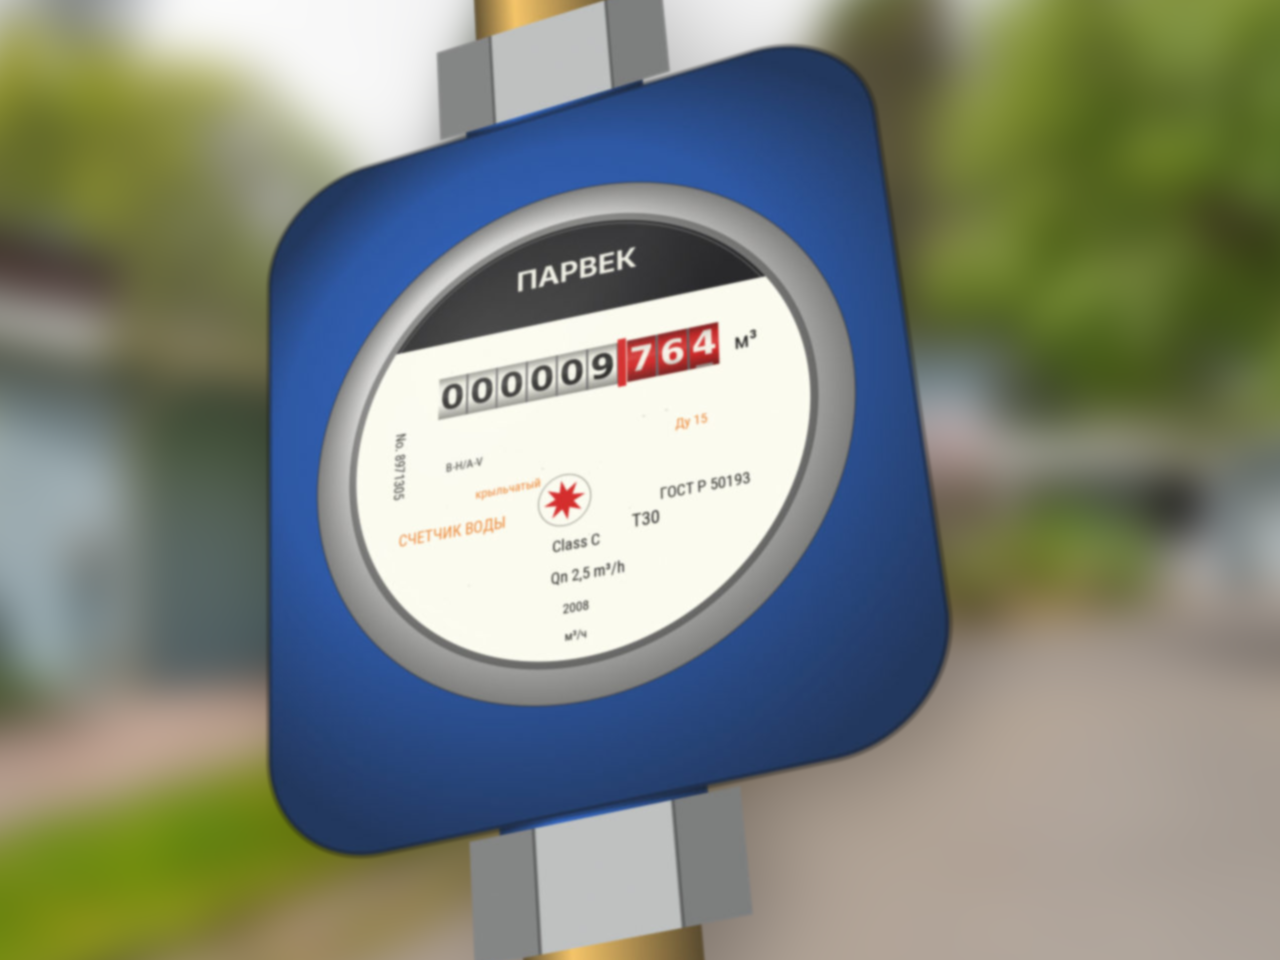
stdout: value=9.764 unit=m³
